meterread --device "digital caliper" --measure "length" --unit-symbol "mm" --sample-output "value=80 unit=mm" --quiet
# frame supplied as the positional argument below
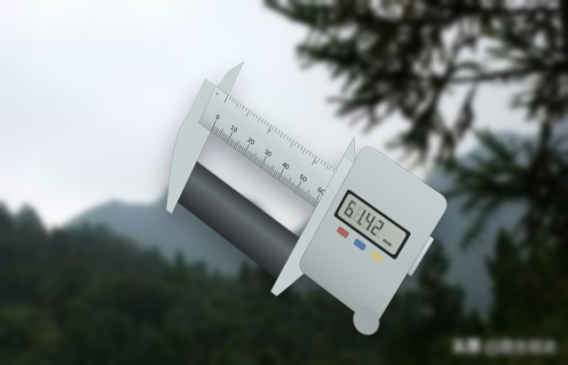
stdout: value=61.42 unit=mm
